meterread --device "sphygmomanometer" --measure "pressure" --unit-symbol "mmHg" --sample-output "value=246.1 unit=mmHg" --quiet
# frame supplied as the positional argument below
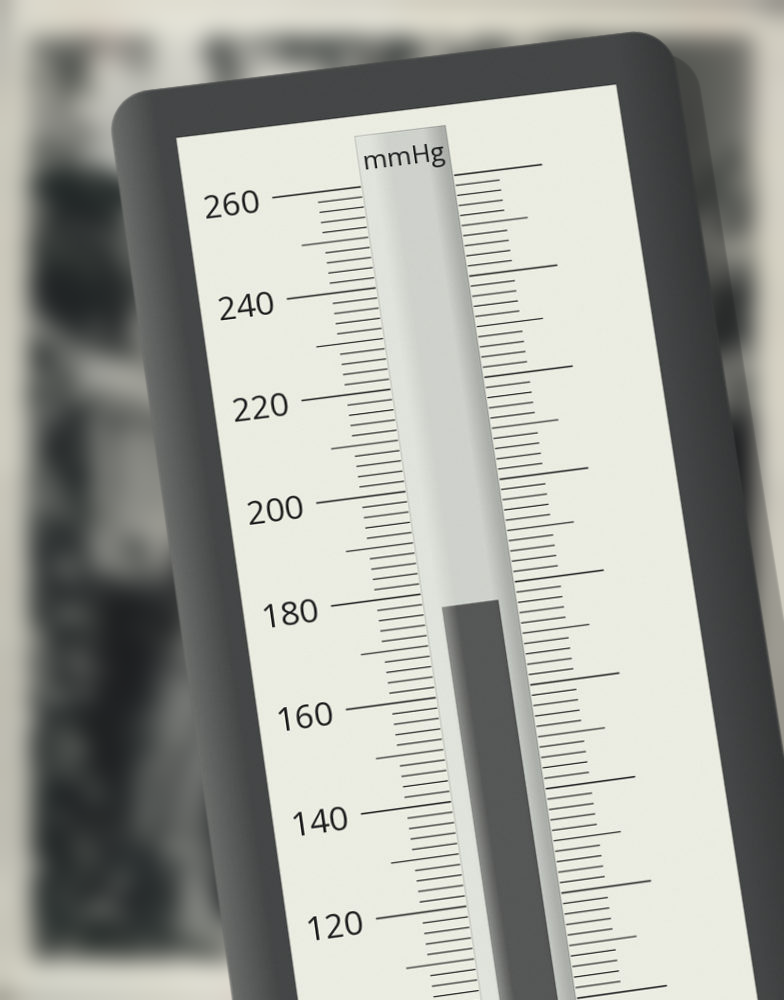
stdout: value=177 unit=mmHg
